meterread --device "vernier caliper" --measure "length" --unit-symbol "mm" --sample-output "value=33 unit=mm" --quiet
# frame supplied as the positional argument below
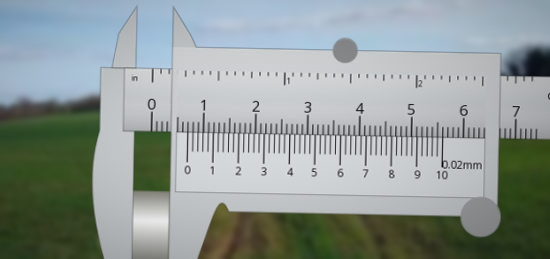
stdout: value=7.0 unit=mm
